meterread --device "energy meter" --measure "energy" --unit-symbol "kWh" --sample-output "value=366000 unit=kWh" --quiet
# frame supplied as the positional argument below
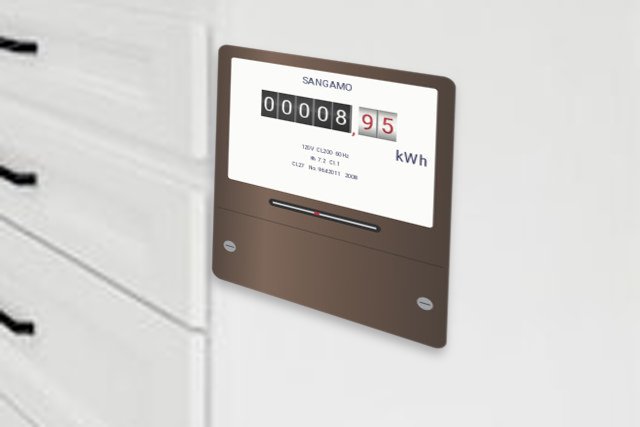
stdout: value=8.95 unit=kWh
